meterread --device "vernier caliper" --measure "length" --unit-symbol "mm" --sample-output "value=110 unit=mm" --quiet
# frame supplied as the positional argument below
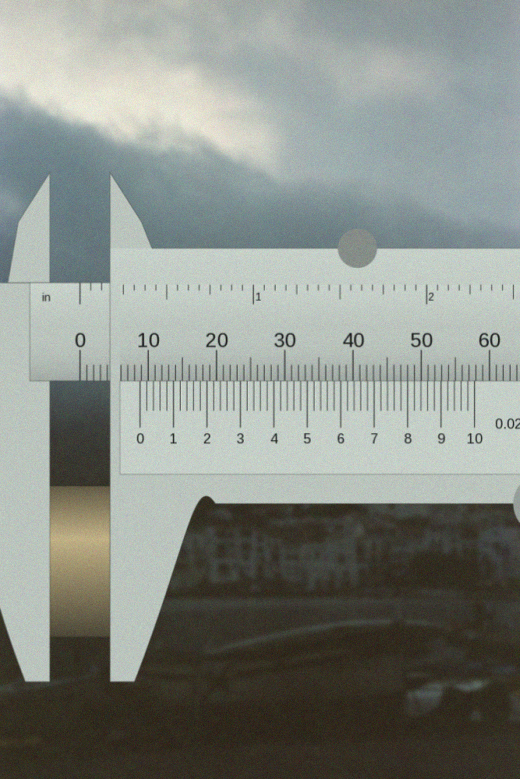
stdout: value=8.8 unit=mm
